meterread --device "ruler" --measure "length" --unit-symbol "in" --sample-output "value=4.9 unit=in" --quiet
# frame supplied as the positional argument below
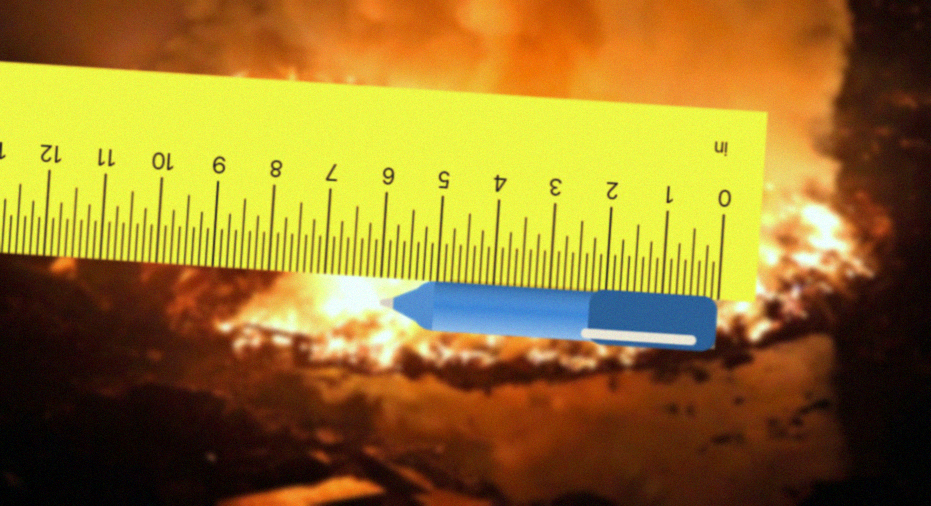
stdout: value=6 unit=in
